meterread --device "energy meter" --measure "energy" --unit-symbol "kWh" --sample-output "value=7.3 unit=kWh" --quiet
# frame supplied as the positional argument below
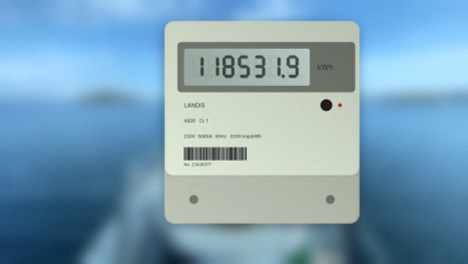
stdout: value=118531.9 unit=kWh
